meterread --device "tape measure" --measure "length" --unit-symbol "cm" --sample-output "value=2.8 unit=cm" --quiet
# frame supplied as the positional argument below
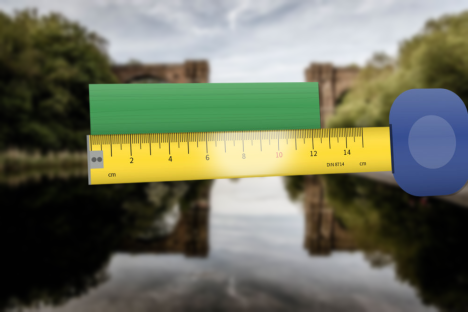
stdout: value=12.5 unit=cm
